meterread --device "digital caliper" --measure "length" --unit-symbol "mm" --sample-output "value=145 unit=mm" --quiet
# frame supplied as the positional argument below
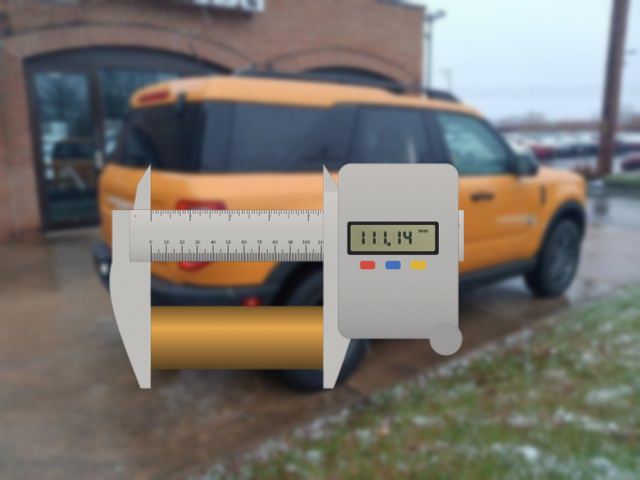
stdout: value=111.14 unit=mm
